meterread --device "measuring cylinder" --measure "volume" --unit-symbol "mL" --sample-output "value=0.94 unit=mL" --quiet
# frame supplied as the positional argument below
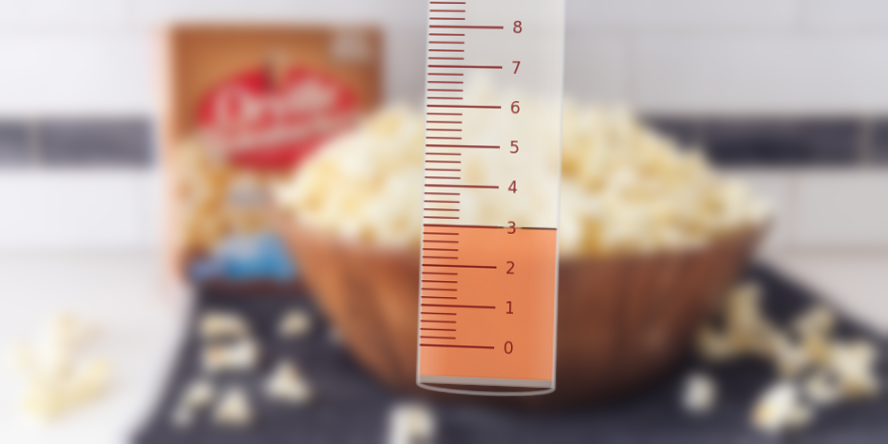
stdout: value=3 unit=mL
